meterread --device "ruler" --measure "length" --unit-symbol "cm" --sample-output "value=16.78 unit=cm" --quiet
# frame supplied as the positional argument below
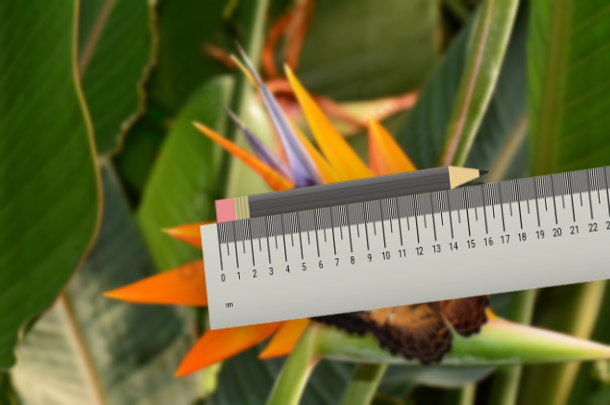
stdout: value=16.5 unit=cm
